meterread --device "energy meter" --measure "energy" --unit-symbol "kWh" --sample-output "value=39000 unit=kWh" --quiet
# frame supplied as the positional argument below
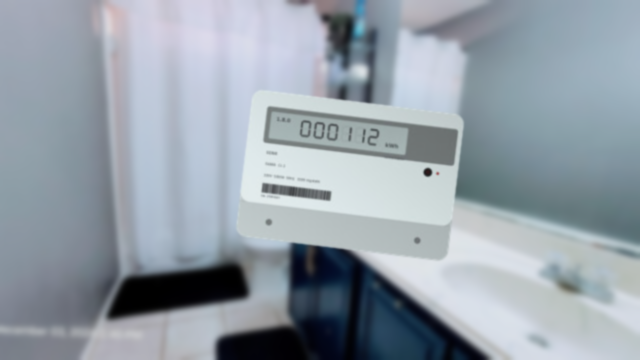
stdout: value=112 unit=kWh
